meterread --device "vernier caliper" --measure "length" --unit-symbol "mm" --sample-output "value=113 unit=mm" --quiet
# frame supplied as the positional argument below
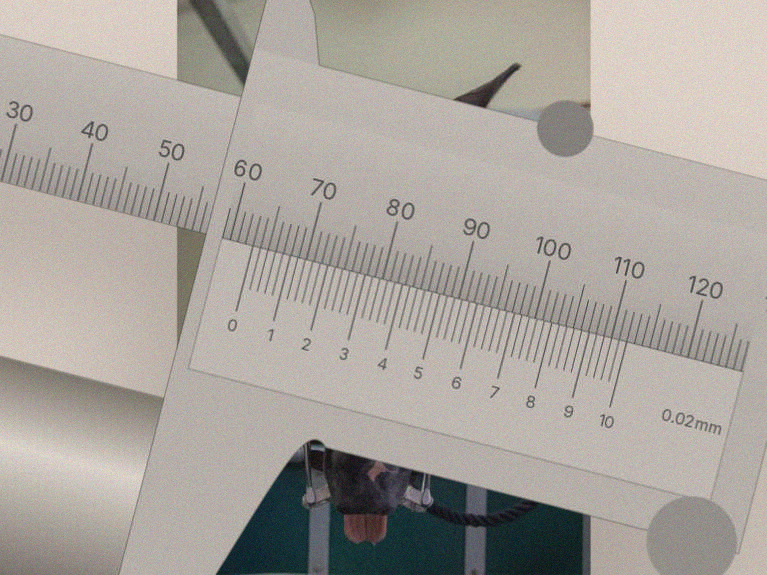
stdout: value=63.0 unit=mm
